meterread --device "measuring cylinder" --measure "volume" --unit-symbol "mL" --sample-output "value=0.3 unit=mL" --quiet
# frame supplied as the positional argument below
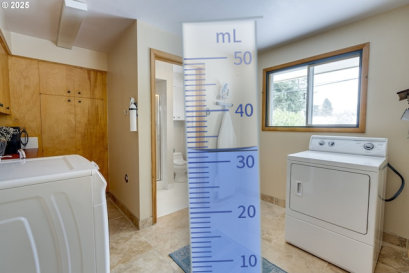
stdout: value=32 unit=mL
